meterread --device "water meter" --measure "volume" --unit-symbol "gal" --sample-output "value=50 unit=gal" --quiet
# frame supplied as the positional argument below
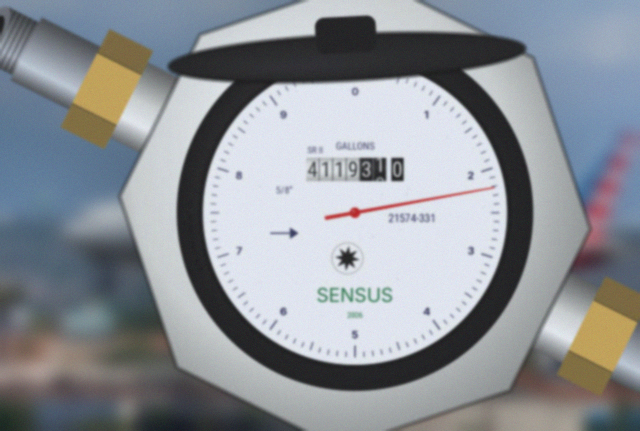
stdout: value=4119312.2 unit=gal
